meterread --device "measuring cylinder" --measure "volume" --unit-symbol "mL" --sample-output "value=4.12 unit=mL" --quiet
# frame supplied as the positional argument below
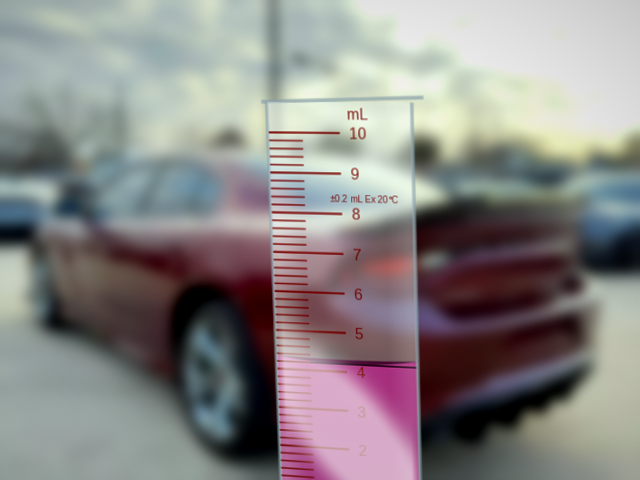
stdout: value=4.2 unit=mL
